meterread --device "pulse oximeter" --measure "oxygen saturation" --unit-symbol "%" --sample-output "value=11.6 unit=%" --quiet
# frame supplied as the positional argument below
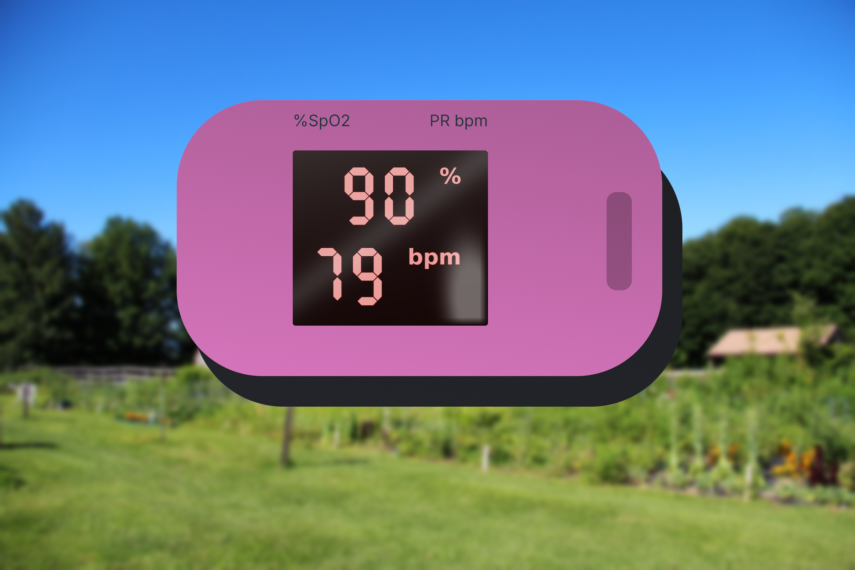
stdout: value=90 unit=%
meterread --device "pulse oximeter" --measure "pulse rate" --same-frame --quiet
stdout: value=79 unit=bpm
